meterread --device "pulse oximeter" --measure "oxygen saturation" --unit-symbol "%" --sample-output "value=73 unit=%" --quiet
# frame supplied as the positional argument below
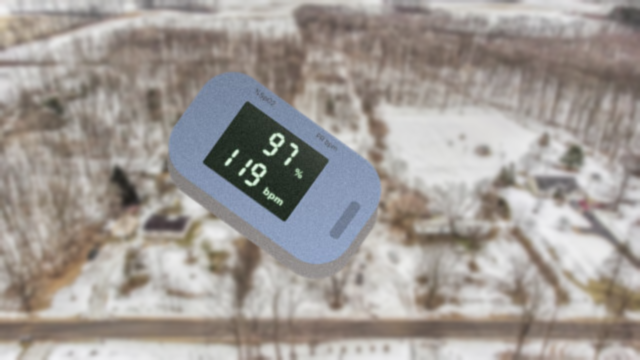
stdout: value=97 unit=%
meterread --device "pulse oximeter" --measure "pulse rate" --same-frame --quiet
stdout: value=119 unit=bpm
